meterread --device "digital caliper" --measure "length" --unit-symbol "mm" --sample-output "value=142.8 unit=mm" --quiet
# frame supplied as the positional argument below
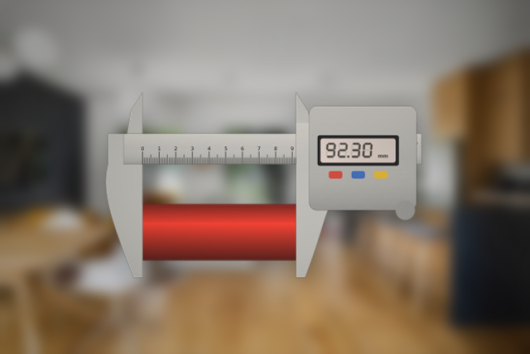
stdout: value=92.30 unit=mm
